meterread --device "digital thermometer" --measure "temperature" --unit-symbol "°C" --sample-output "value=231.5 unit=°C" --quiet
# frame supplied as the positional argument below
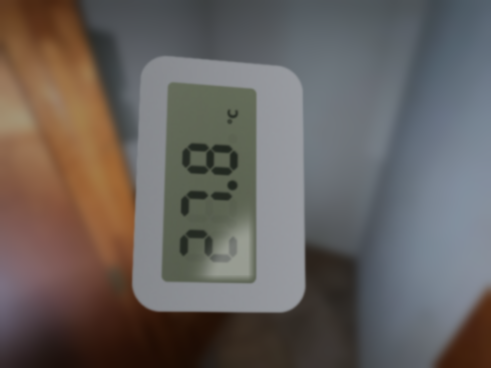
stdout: value=27.8 unit=°C
